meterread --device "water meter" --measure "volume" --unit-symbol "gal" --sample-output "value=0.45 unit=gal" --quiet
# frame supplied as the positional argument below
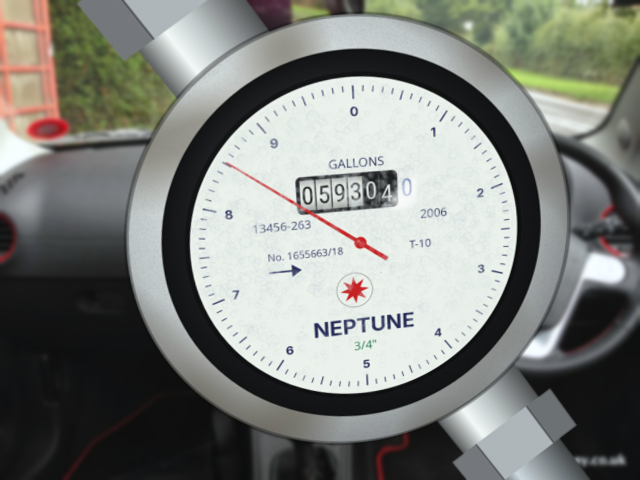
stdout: value=593038.5 unit=gal
